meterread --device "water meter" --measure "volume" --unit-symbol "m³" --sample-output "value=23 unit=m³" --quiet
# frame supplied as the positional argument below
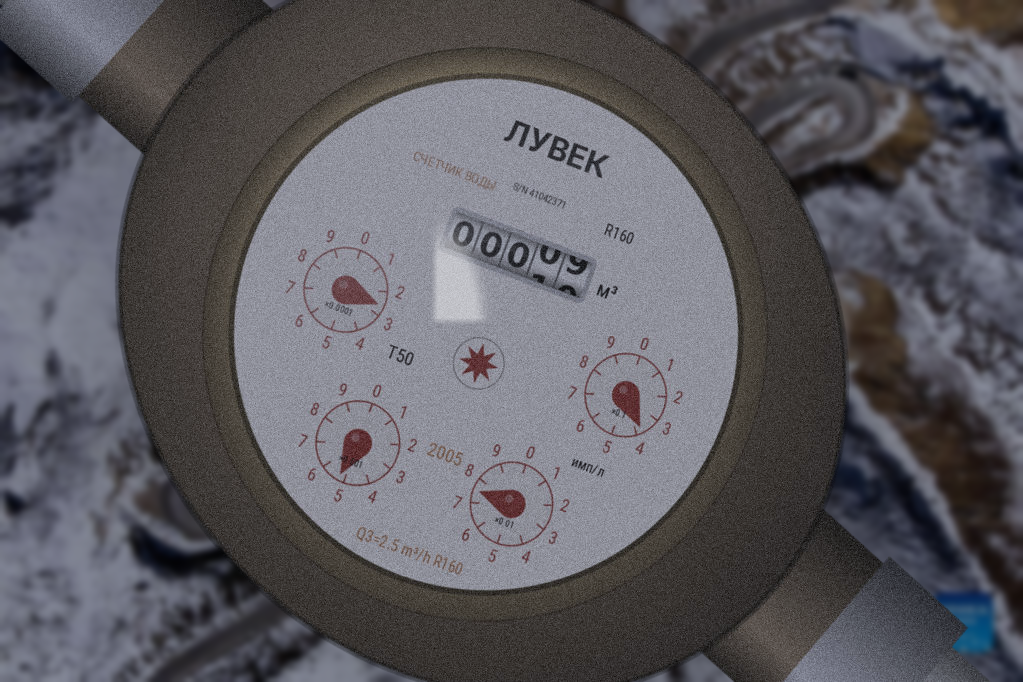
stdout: value=9.3752 unit=m³
